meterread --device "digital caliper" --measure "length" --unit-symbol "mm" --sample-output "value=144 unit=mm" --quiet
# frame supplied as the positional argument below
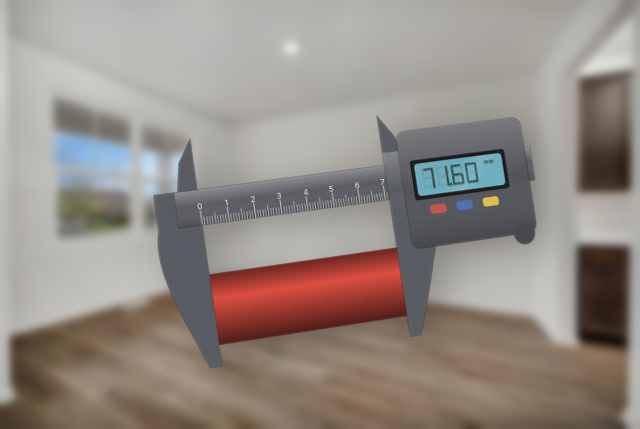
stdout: value=71.60 unit=mm
